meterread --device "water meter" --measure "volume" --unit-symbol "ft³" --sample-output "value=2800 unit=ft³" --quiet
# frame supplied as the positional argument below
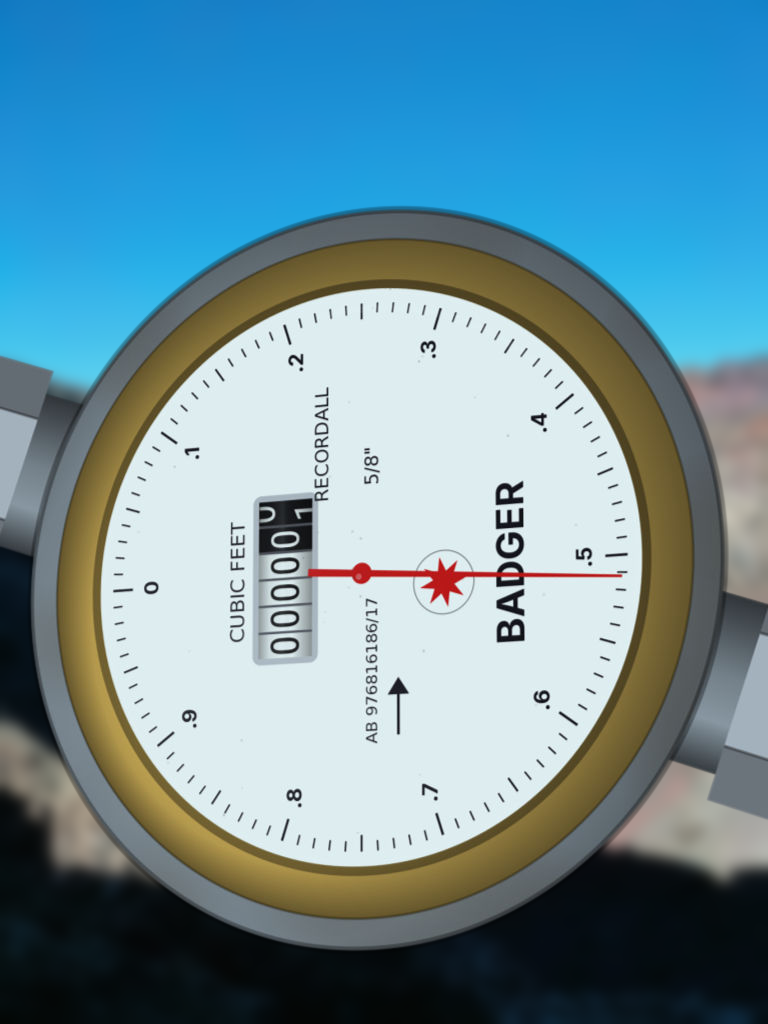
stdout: value=0.51 unit=ft³
